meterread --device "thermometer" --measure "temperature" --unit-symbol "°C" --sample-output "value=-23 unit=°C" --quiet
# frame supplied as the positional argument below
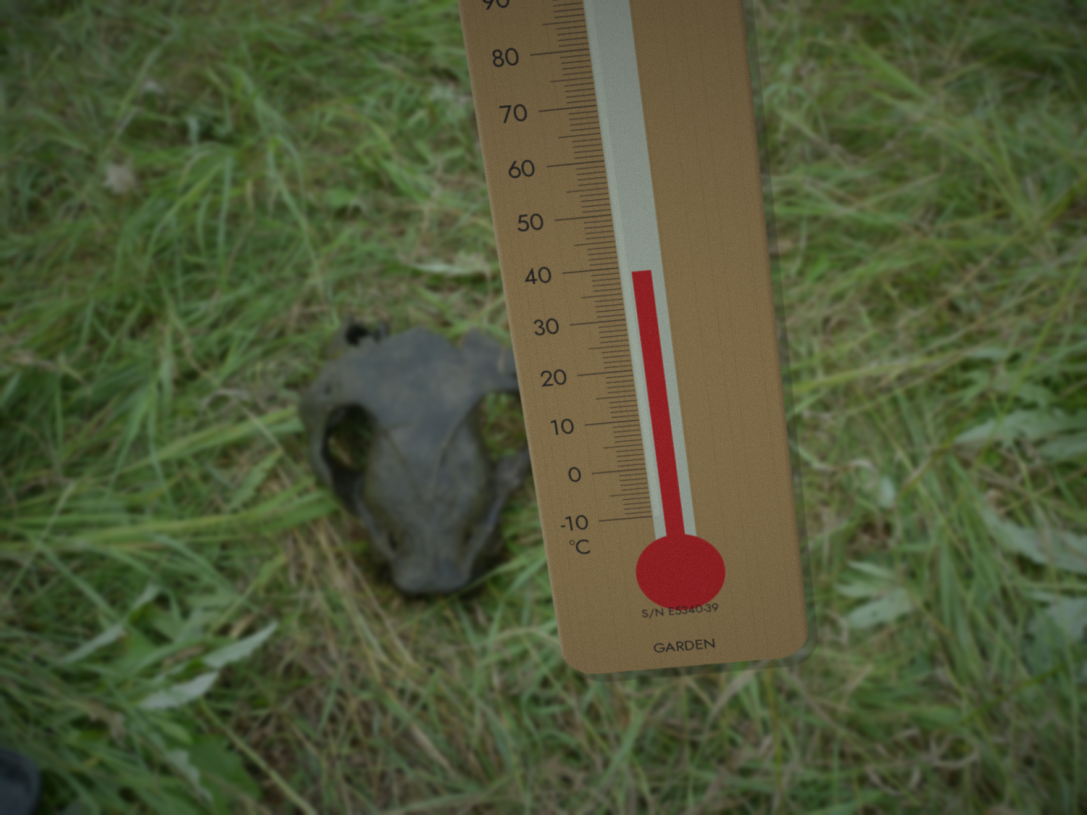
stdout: value=39 unit=°C
